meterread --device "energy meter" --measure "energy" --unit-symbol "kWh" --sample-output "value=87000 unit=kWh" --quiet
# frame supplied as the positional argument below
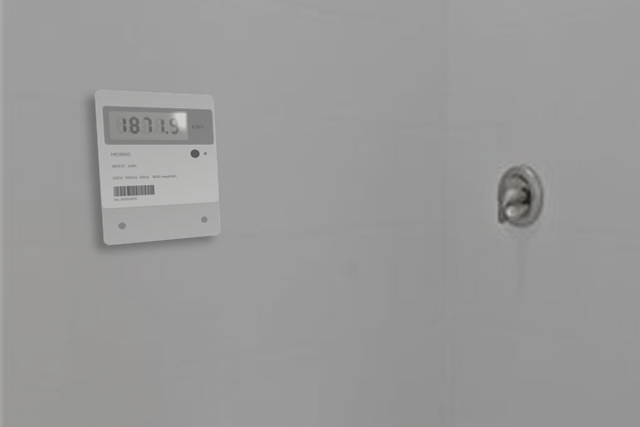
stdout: value=1871.9 unit=kWh
